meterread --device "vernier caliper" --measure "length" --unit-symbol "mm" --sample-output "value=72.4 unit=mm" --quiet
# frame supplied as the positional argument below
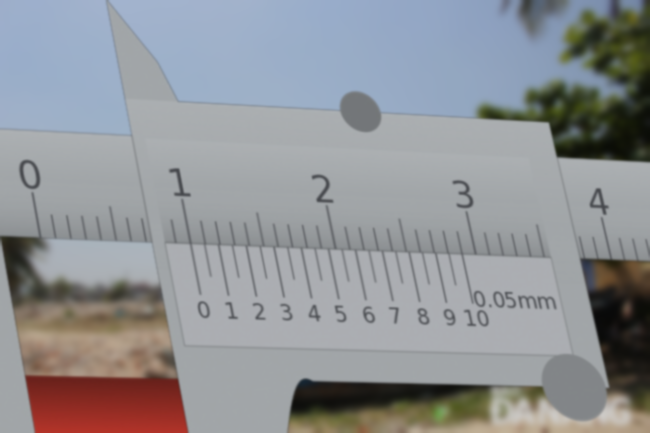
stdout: value=10.0 unit=mm
